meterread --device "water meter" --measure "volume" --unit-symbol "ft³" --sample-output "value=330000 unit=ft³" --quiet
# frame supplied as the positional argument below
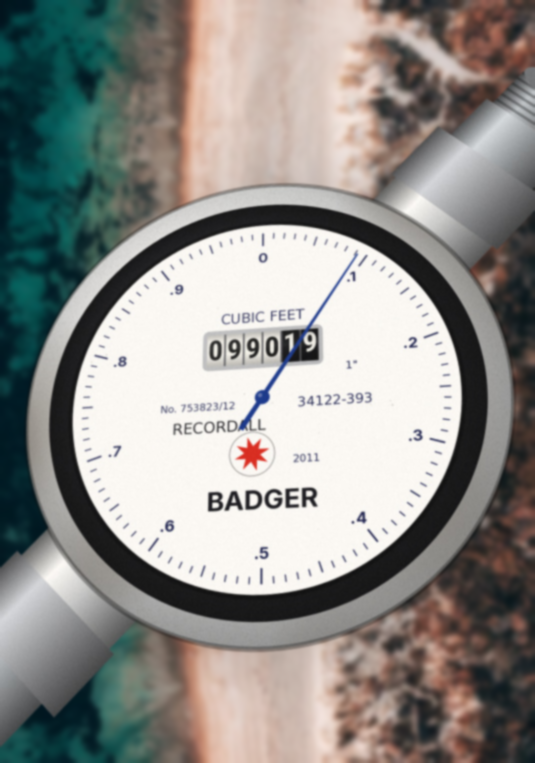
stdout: value=99019.09 unit=ft³
